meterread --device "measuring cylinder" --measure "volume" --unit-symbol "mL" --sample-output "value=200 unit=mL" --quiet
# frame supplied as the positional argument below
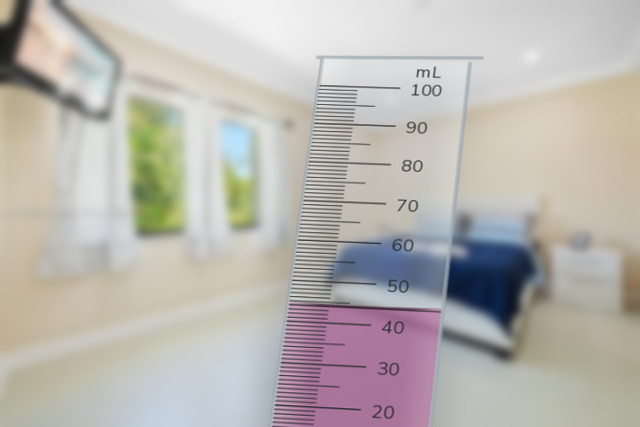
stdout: value=44 unit=mL
